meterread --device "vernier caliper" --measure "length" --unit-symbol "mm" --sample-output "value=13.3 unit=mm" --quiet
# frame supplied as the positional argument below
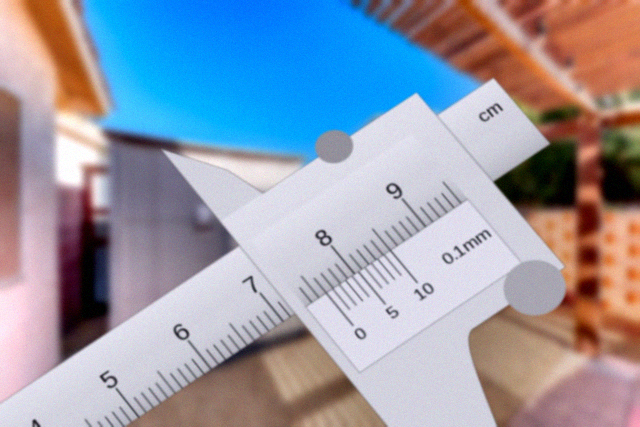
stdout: value=76.0 unit=mm
